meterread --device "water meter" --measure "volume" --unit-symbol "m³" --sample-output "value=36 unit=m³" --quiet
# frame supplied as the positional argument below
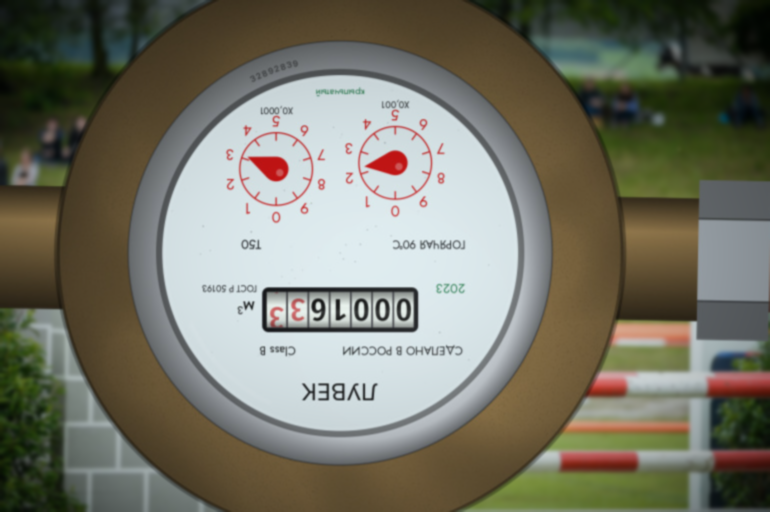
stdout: value=16.3323 unit=m³
